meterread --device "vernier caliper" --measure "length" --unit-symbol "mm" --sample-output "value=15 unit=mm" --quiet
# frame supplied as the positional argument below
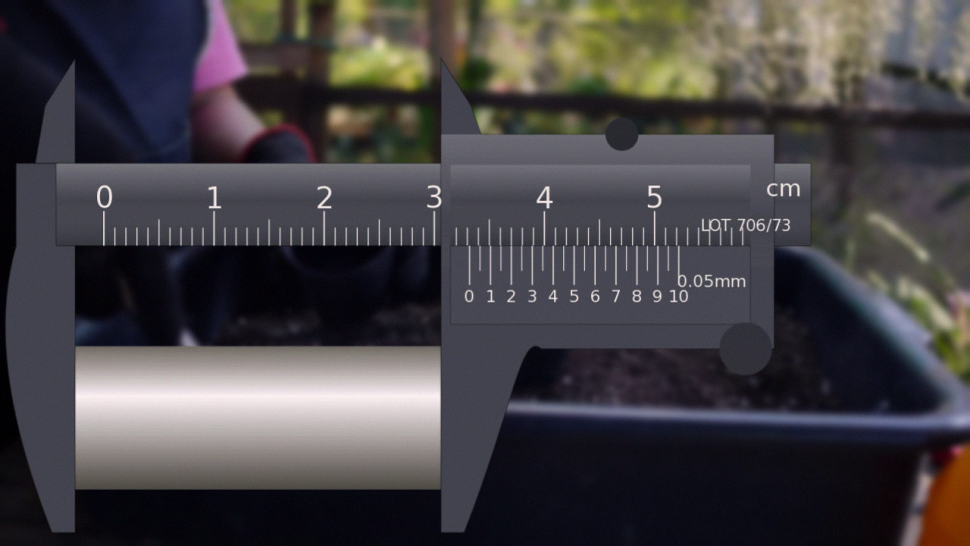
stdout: value=33.2 unit=mm
